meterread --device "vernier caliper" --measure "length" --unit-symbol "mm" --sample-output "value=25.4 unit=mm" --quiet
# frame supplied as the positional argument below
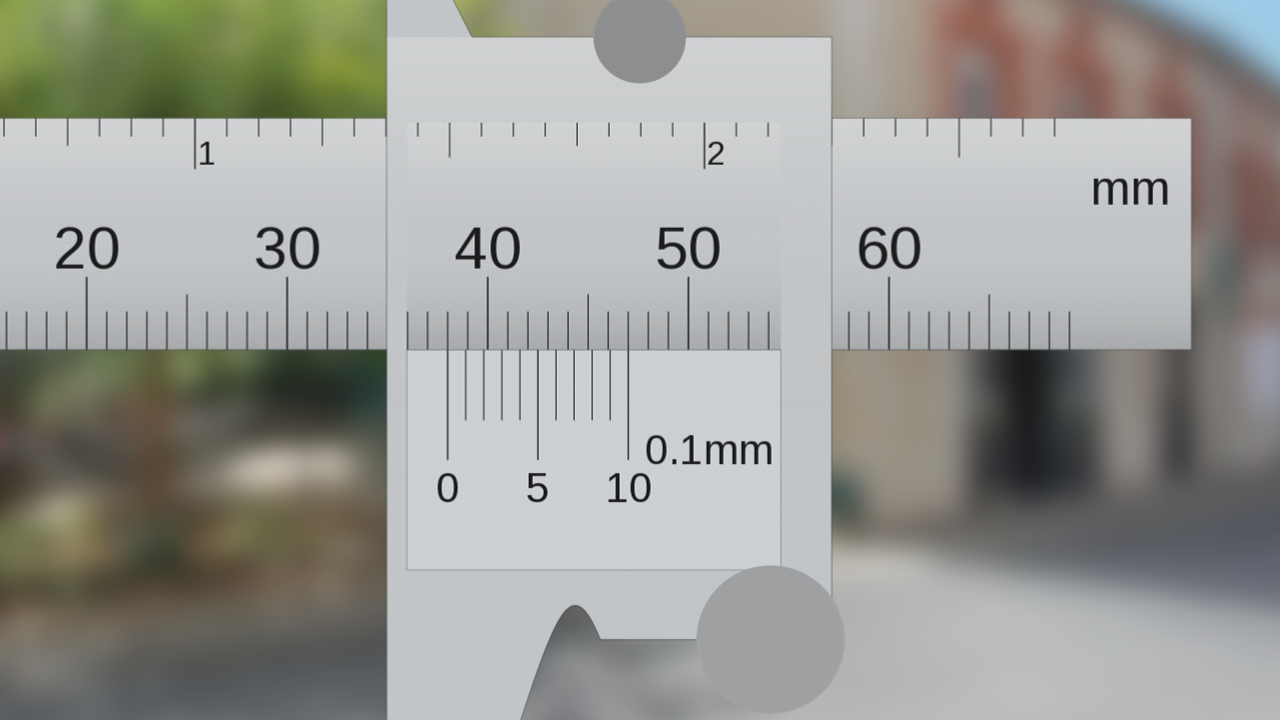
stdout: value=38.0 unit=mm
